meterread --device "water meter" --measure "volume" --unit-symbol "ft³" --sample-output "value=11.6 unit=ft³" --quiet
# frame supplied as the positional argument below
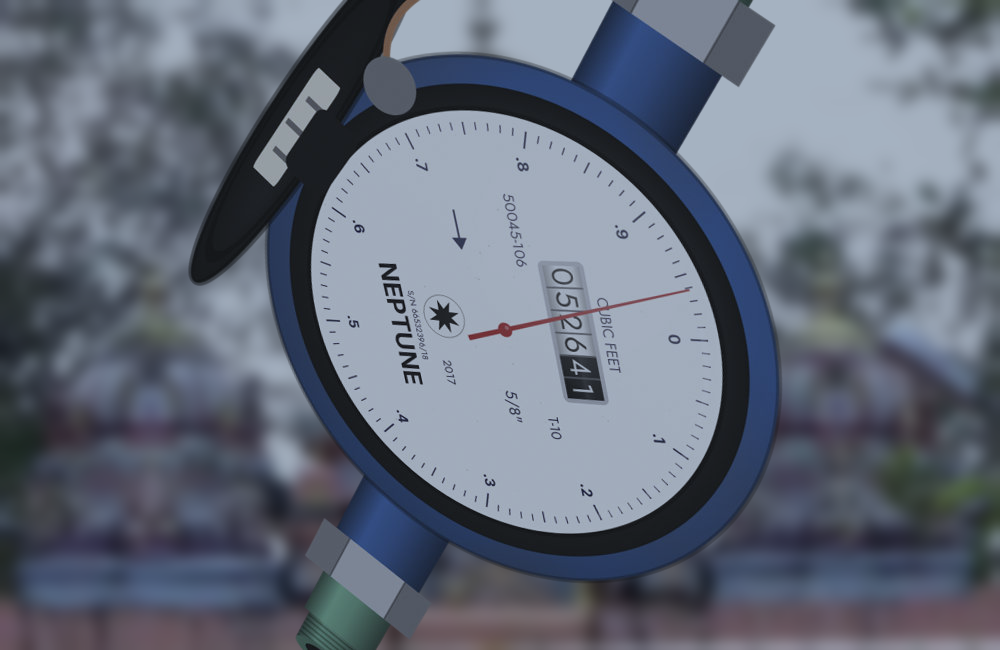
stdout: value=52640.96 unit=ft³
